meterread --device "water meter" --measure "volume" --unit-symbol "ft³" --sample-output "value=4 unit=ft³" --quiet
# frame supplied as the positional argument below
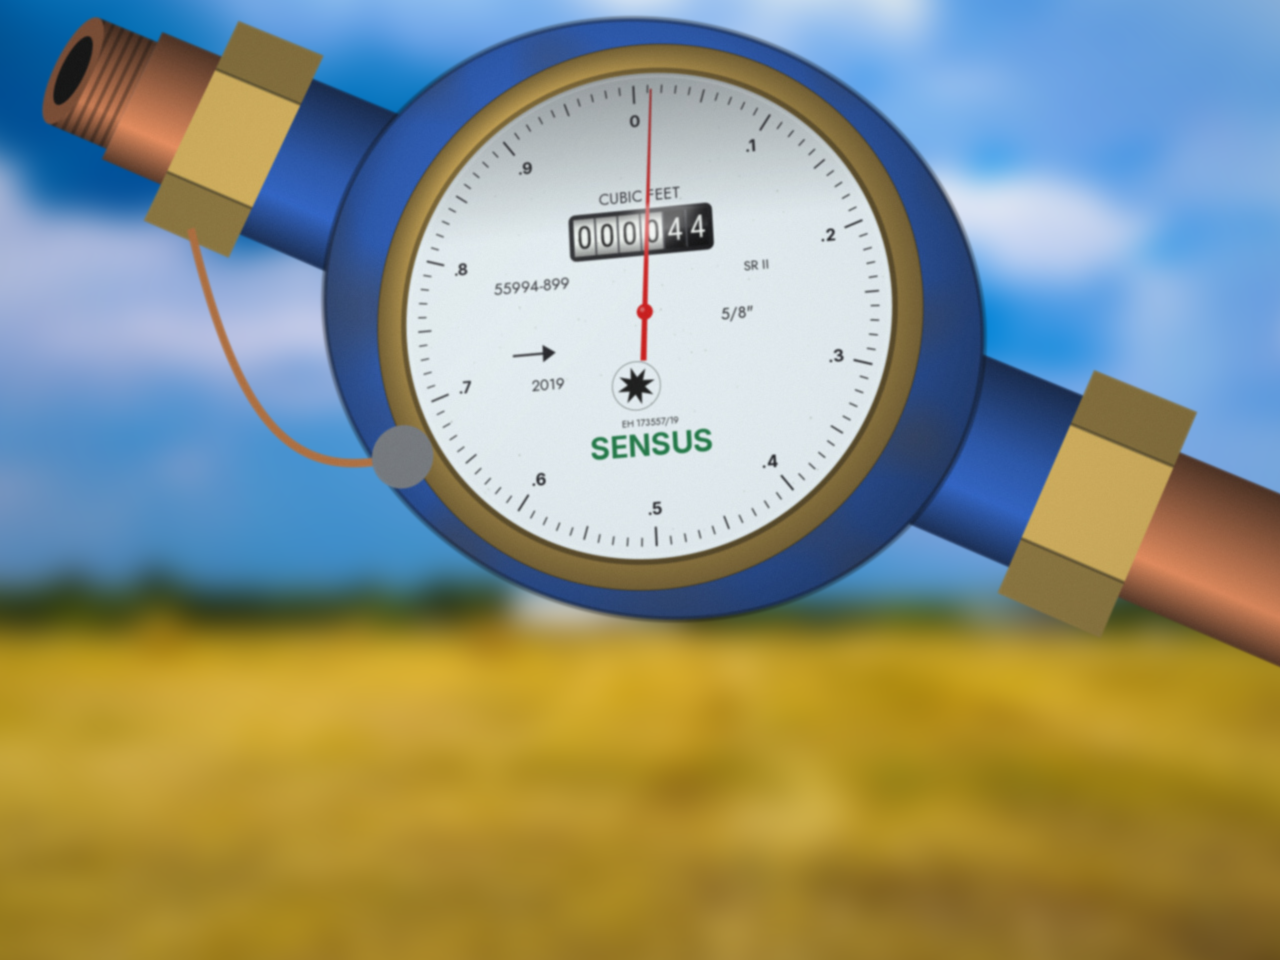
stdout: value=44.01 unit=ft³
